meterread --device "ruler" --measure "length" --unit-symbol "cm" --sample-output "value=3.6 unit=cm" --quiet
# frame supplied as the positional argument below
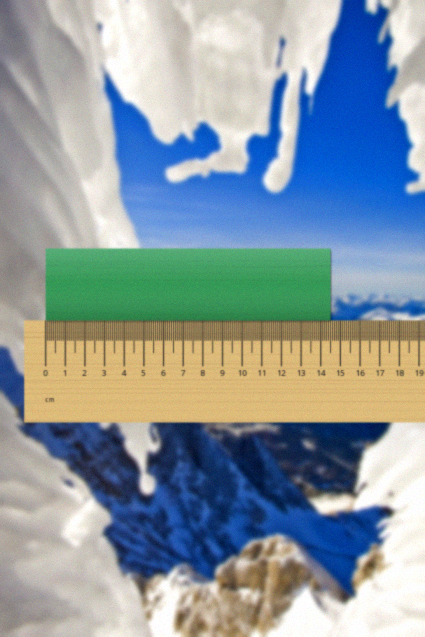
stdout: value=14.5 unit=cm
